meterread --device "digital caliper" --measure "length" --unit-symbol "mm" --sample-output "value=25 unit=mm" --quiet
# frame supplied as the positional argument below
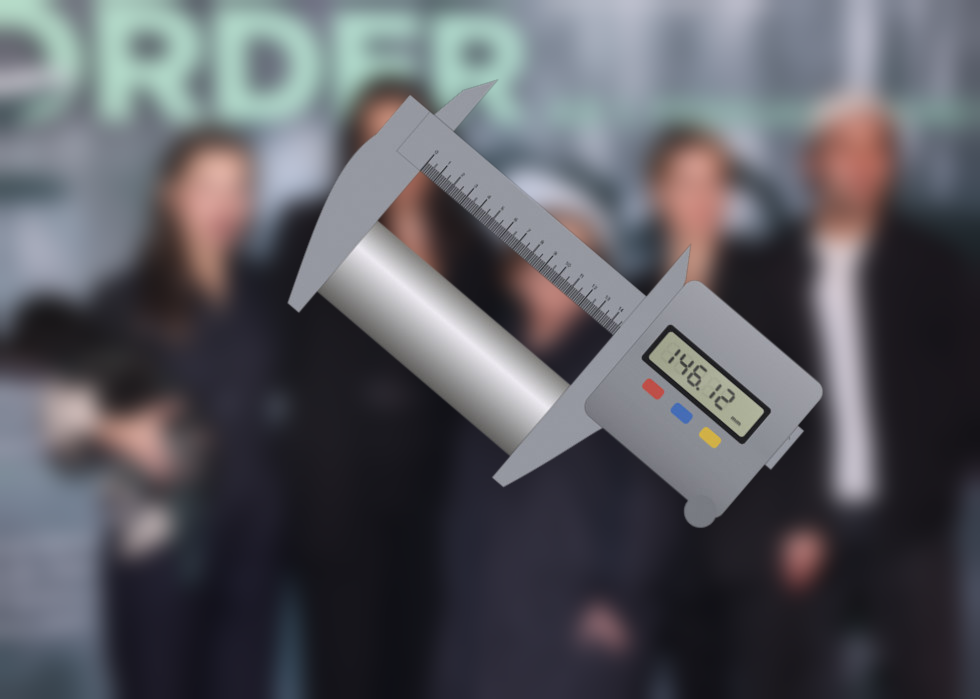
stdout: value=146.12 unit=mm
